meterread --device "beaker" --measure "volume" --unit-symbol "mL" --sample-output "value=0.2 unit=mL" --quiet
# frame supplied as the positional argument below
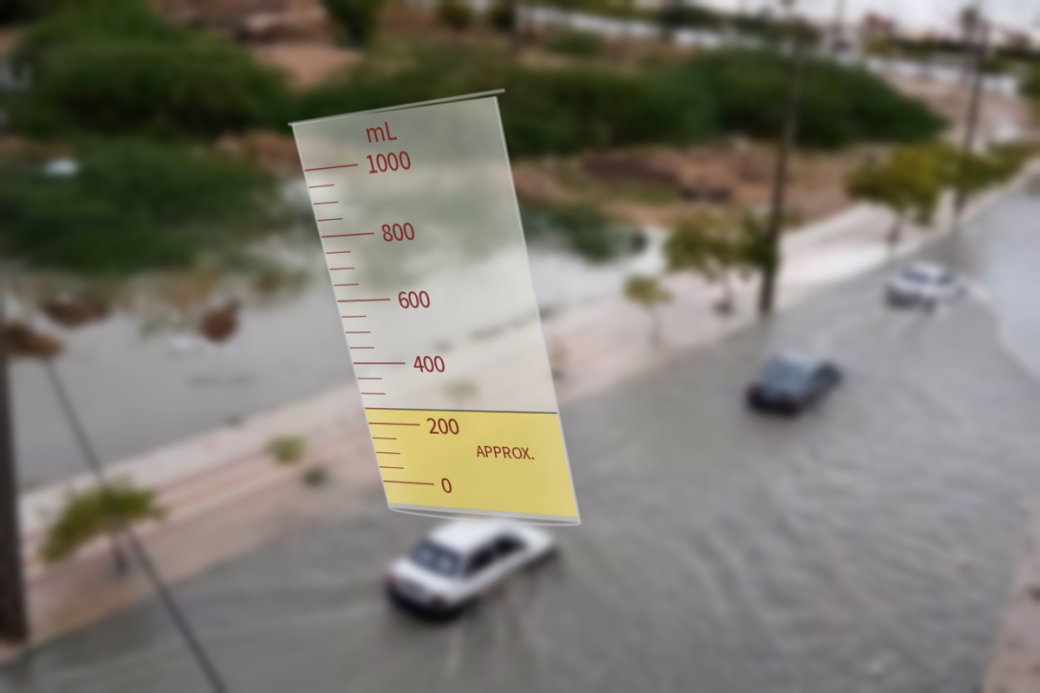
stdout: value=250 unit=mL
